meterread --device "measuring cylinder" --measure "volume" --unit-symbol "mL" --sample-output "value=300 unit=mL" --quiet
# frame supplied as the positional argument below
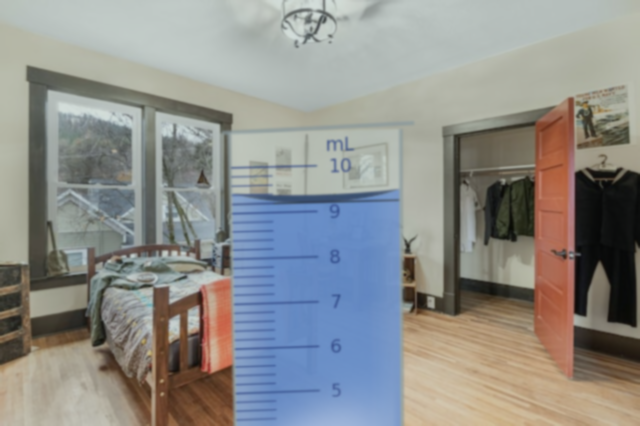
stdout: value=9.2 unit=mL
